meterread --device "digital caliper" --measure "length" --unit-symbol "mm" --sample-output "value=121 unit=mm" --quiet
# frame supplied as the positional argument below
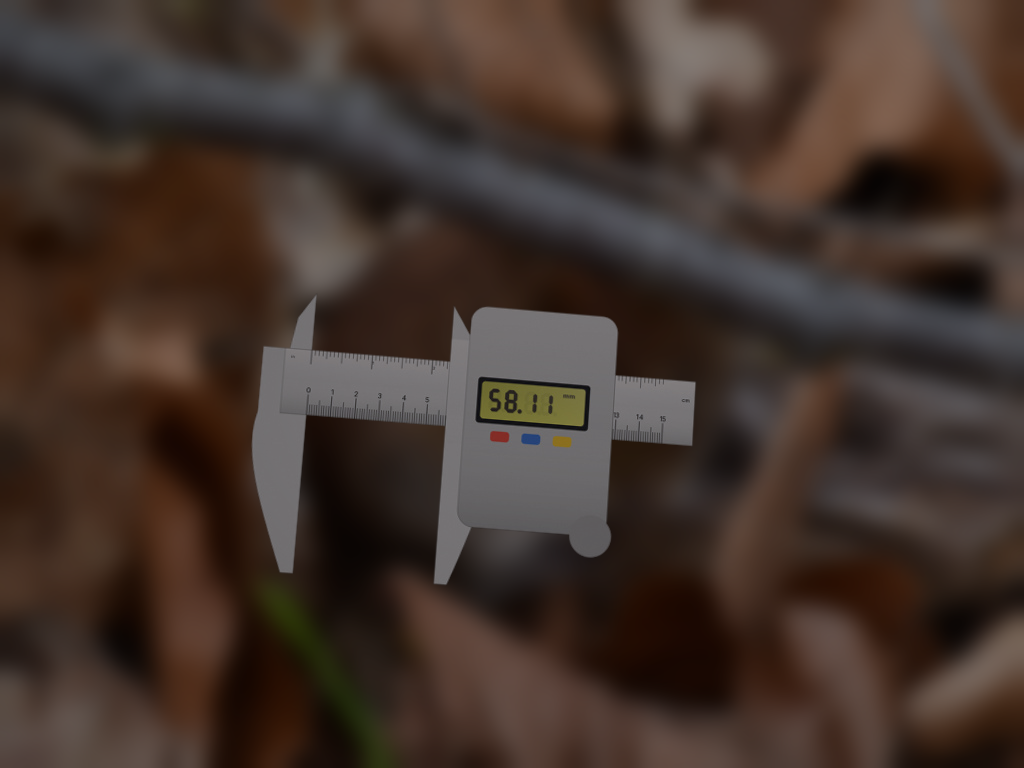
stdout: value=58.11 unit=mm
